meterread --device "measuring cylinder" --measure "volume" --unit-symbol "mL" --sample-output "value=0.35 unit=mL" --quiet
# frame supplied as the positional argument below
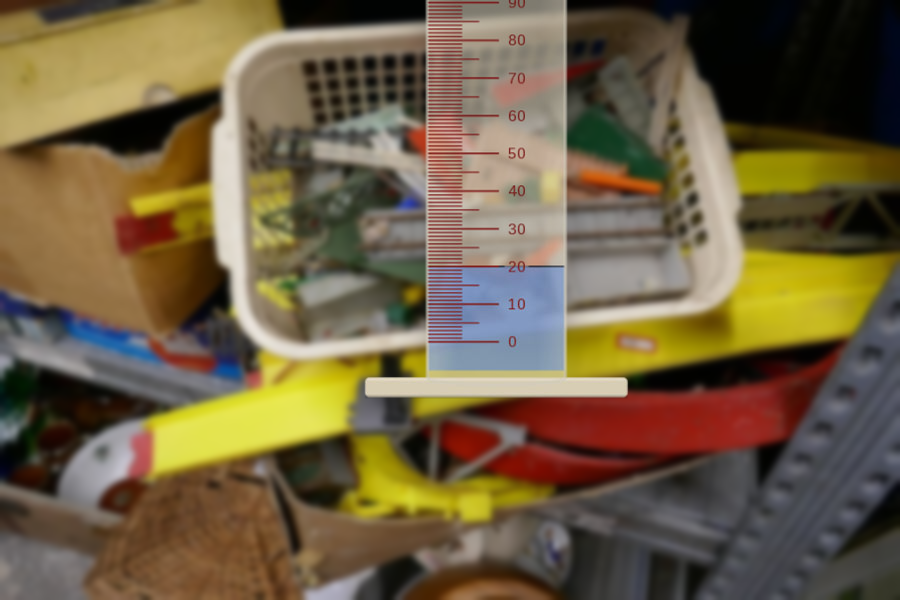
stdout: value=20 unit=mL
